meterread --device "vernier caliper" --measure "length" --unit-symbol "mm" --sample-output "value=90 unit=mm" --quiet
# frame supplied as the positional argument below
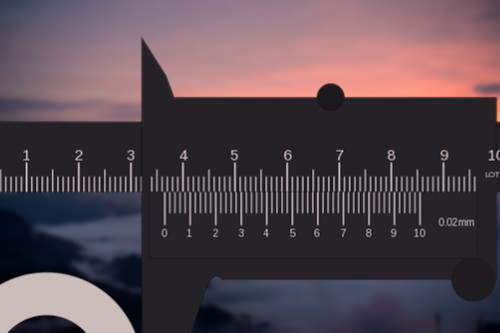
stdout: value=36.5 unit=mm
